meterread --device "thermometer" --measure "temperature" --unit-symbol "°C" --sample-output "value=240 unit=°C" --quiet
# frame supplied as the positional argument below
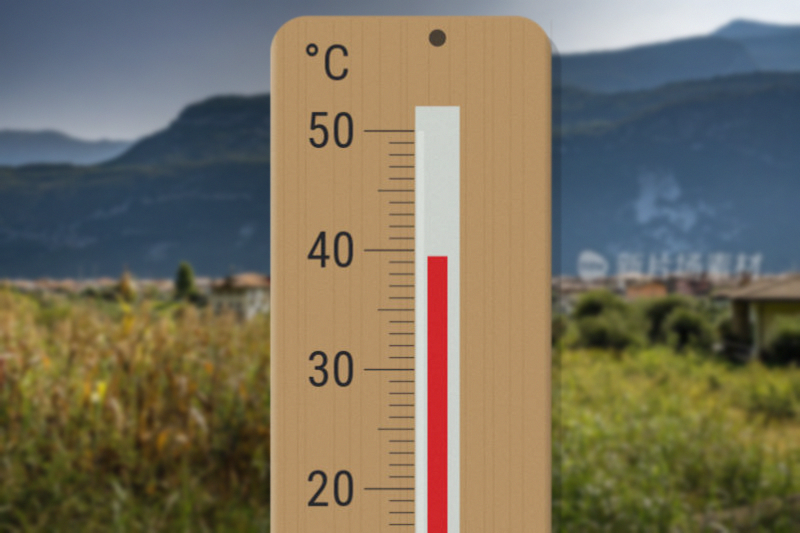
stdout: value=39.5 unit=°C
